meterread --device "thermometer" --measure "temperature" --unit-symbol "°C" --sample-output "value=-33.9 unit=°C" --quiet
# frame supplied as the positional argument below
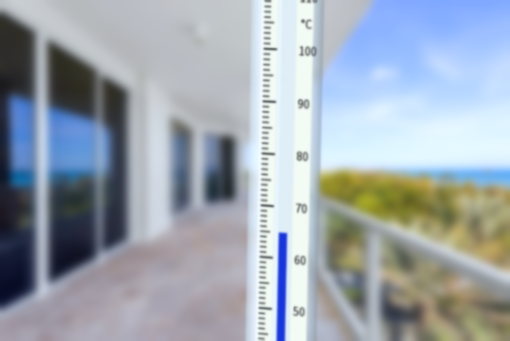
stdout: value=65 unit=°C
